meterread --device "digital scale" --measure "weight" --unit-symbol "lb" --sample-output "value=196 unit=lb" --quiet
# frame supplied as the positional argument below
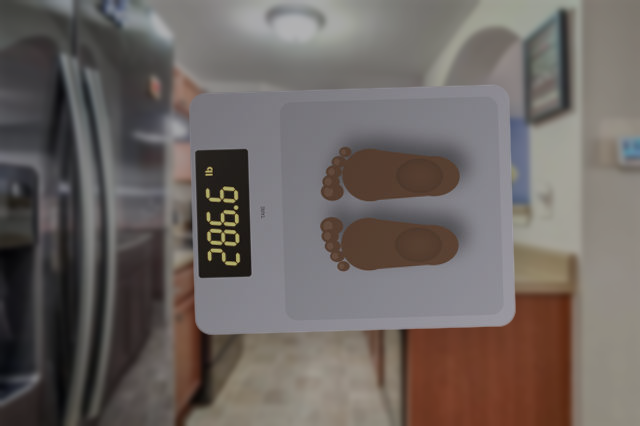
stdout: value=286.6 unit=lb
